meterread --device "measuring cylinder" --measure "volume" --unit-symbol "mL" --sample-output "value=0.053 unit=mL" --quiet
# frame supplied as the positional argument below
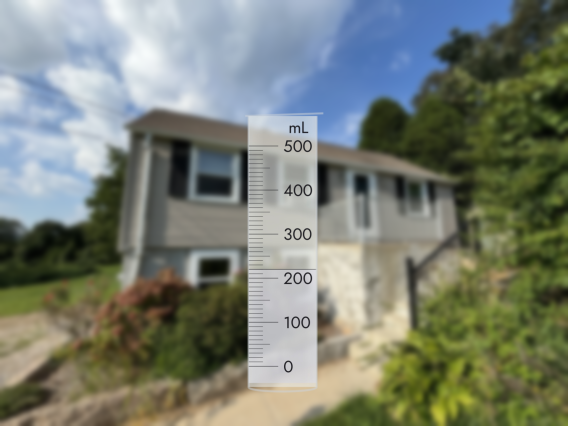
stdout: value=220 unit=mL
